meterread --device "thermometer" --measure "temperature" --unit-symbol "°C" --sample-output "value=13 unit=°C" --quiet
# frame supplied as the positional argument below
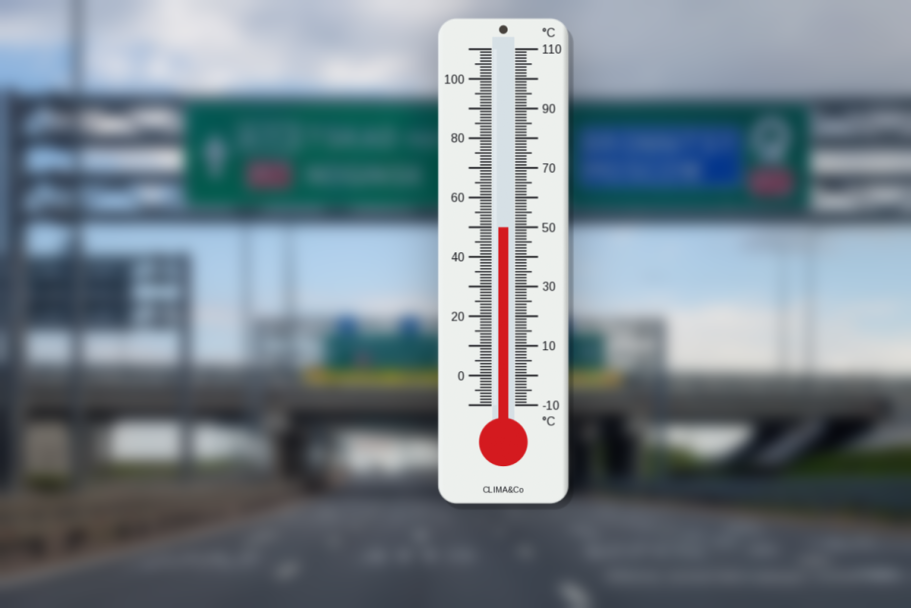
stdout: value=50 unit=°C
